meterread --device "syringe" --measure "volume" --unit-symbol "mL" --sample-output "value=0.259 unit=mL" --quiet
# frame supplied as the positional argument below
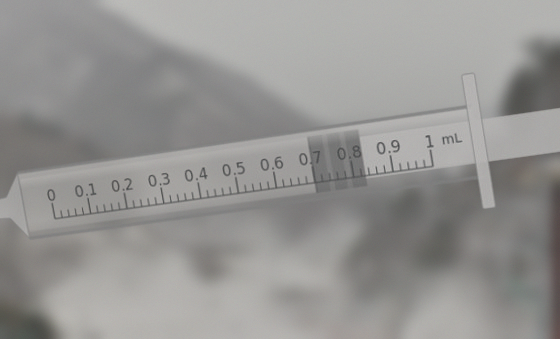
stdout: value=0.7 unit=mL
